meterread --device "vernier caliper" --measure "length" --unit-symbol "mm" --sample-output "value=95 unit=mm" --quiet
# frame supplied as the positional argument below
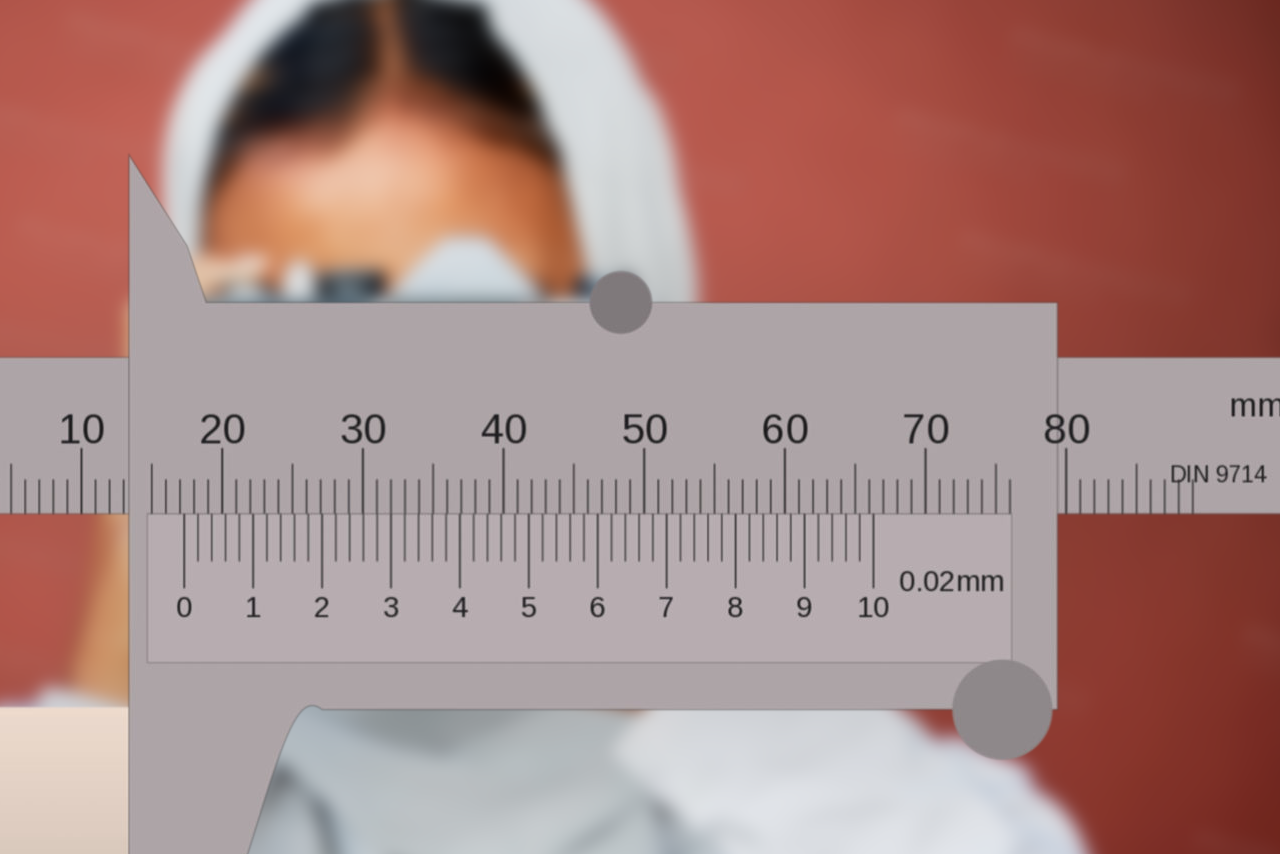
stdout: value=17.3 unit=mm
